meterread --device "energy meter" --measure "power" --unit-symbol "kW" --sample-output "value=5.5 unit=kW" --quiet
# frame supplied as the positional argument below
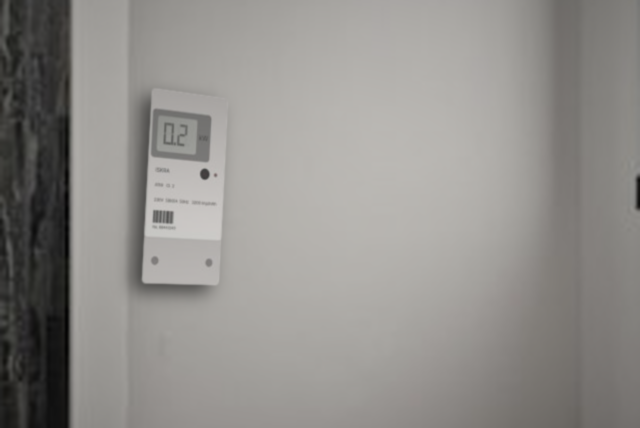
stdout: value=0.2 unit=kW
